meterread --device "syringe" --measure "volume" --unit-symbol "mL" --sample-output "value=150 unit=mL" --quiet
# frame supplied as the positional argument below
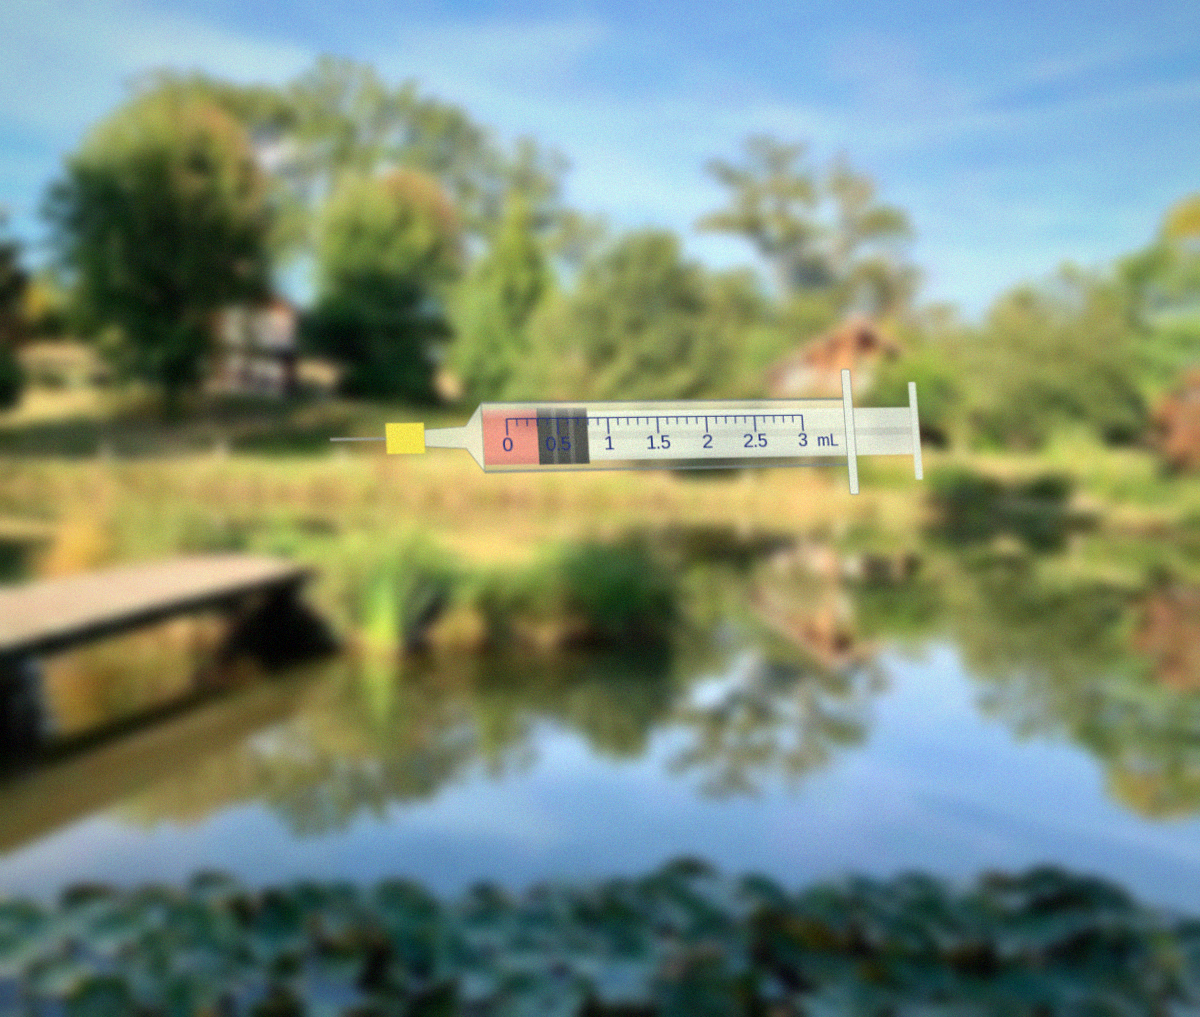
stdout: value=0.3 unit=mL
